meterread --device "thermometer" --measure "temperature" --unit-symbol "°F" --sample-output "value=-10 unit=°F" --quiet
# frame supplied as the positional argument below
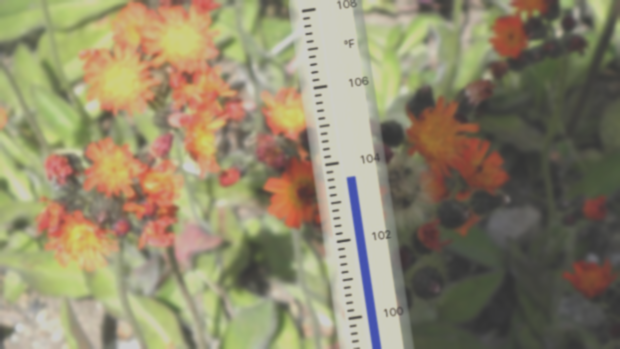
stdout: value=103.6 unit=°F
